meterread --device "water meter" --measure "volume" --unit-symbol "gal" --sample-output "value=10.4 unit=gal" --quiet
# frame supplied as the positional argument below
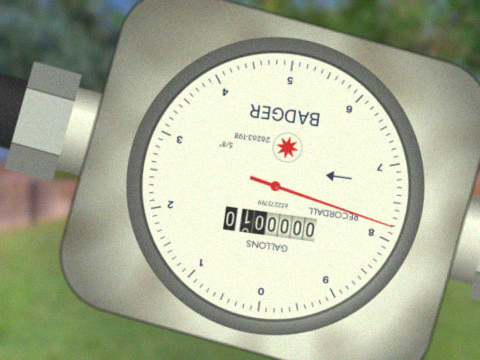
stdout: value=7.8 unit=gal
